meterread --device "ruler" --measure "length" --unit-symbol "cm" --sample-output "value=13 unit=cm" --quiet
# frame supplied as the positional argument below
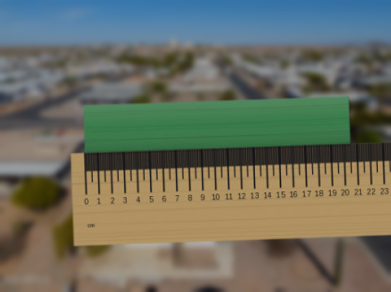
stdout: value=20.5 unit=cm
